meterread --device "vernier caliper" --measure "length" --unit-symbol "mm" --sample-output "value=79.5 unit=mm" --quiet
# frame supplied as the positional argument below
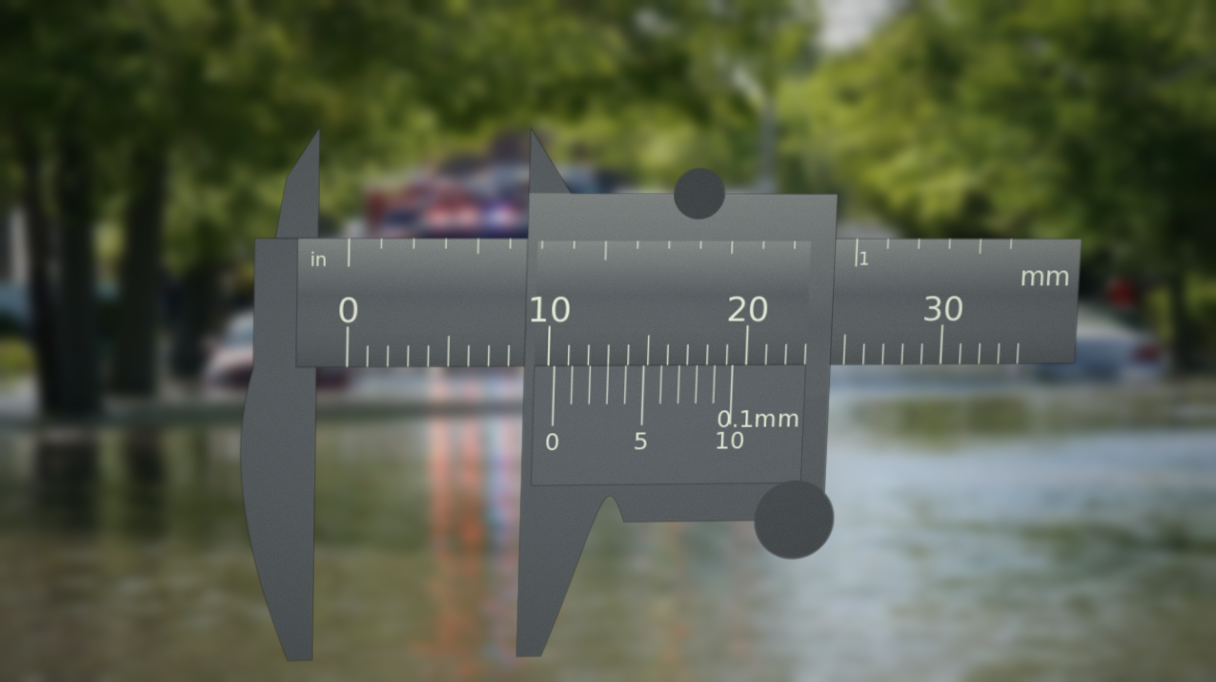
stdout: value=10.3 unit=mm
